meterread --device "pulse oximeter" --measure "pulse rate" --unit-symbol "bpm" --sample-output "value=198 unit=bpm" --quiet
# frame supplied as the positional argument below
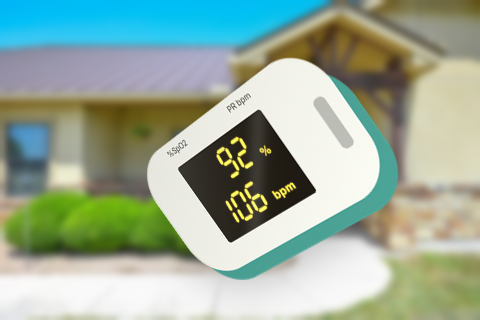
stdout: value=106 unit=bpm
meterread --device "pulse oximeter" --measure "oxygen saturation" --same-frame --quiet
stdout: value=92 unit=%
